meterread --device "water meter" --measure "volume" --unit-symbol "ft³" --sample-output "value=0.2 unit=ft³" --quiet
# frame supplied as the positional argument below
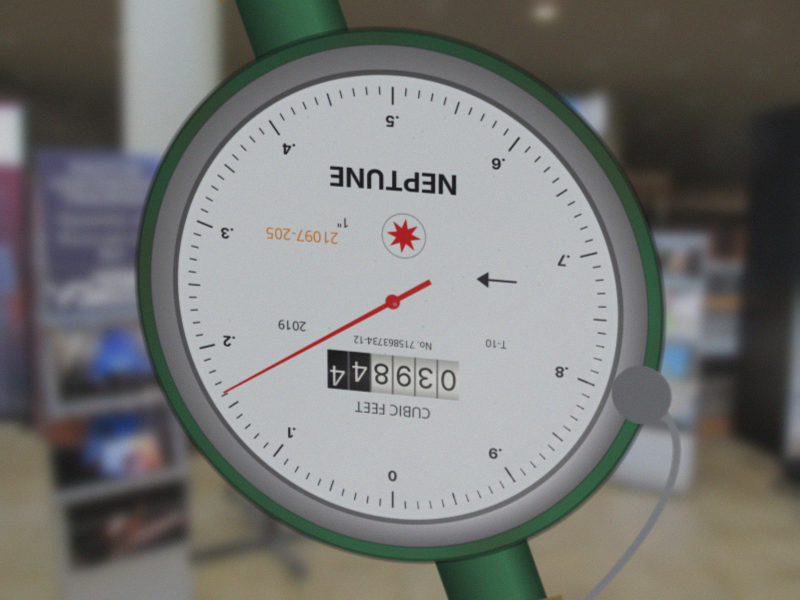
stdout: value=39844.16 unit=ft³
